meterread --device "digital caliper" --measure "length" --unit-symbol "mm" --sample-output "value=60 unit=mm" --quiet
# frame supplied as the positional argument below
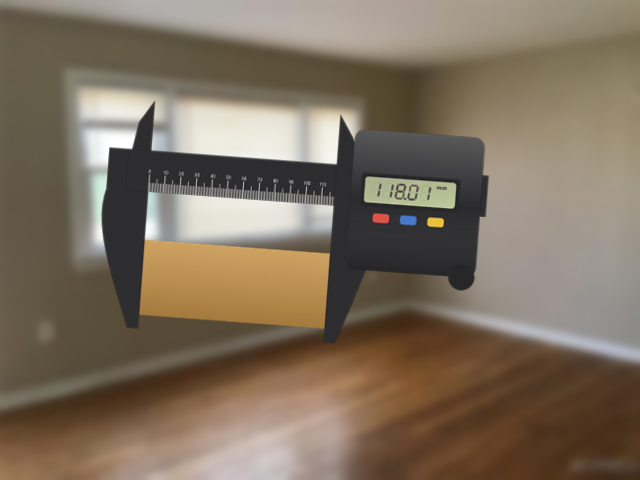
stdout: value=118.01 unit=mm
